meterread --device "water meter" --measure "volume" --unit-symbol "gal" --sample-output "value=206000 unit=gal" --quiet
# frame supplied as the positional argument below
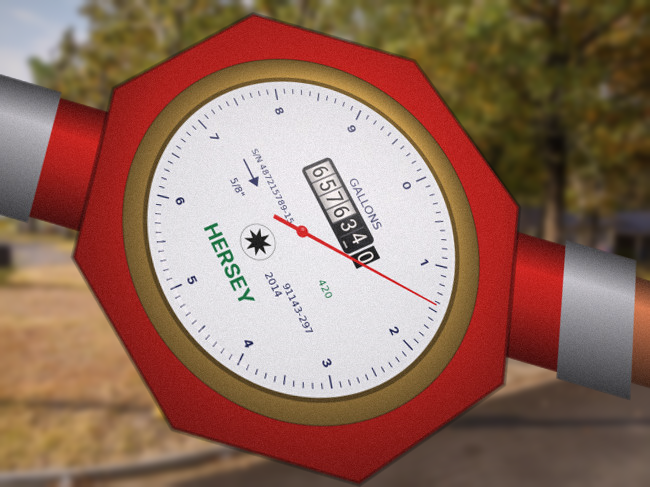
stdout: value=6576341.4 unit=gal
